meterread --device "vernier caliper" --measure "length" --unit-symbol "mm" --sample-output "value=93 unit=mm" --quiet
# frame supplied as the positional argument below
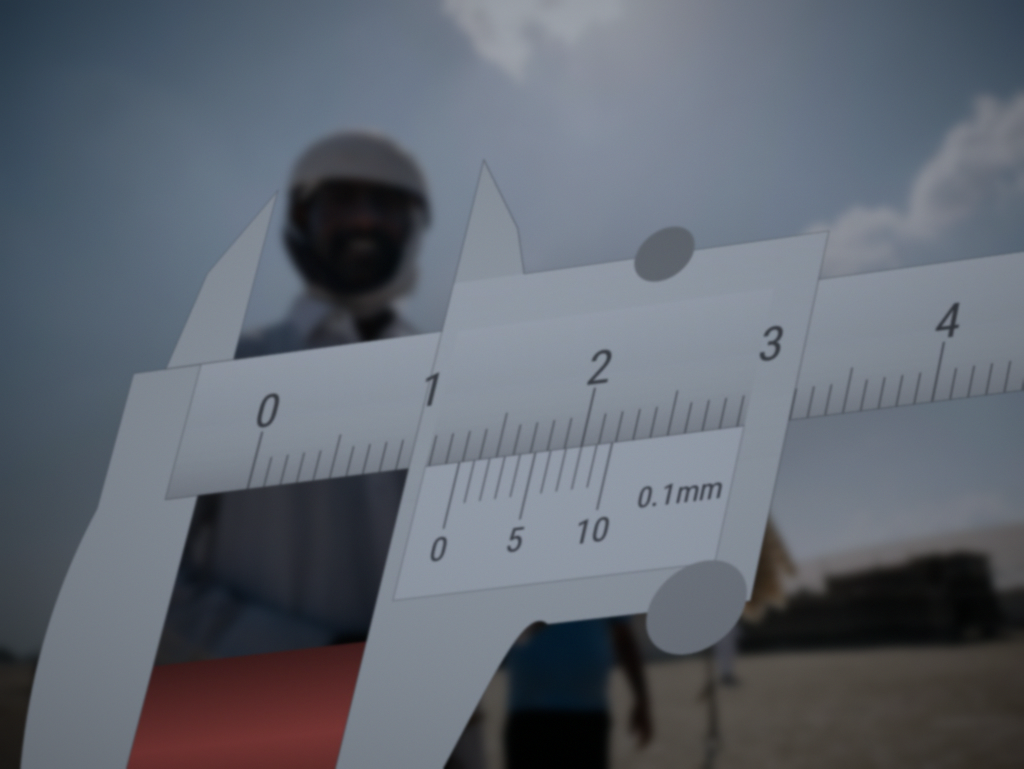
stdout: value=12.8 unit=mm
